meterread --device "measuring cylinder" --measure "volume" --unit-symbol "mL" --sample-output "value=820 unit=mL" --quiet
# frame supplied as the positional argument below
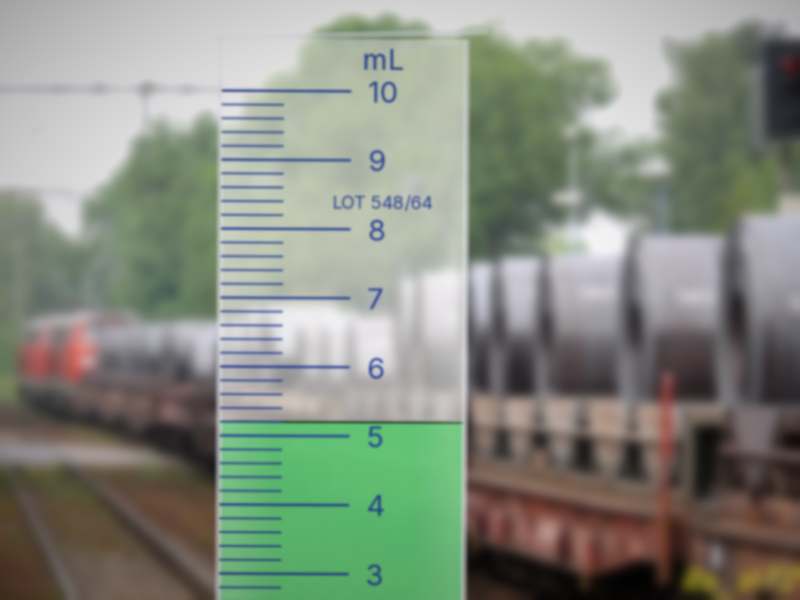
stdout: value=5.2 unit=mL
